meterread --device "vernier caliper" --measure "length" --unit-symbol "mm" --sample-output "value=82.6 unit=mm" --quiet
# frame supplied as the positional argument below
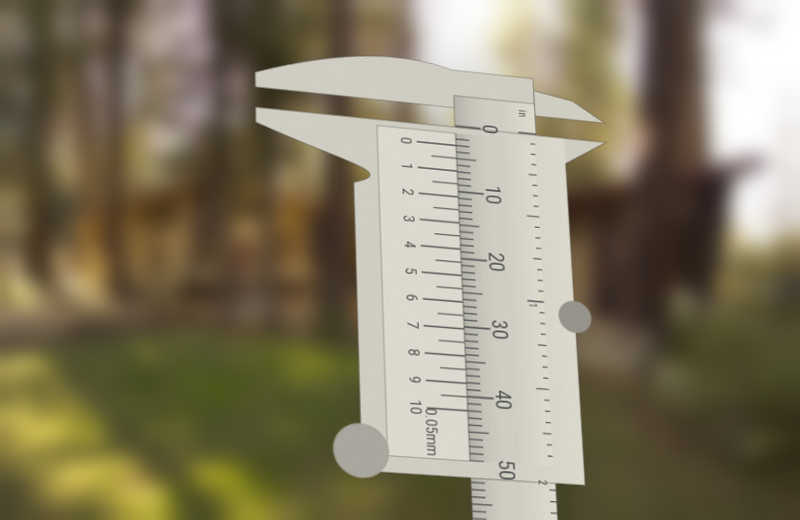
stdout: value=3.0 unit=mm
